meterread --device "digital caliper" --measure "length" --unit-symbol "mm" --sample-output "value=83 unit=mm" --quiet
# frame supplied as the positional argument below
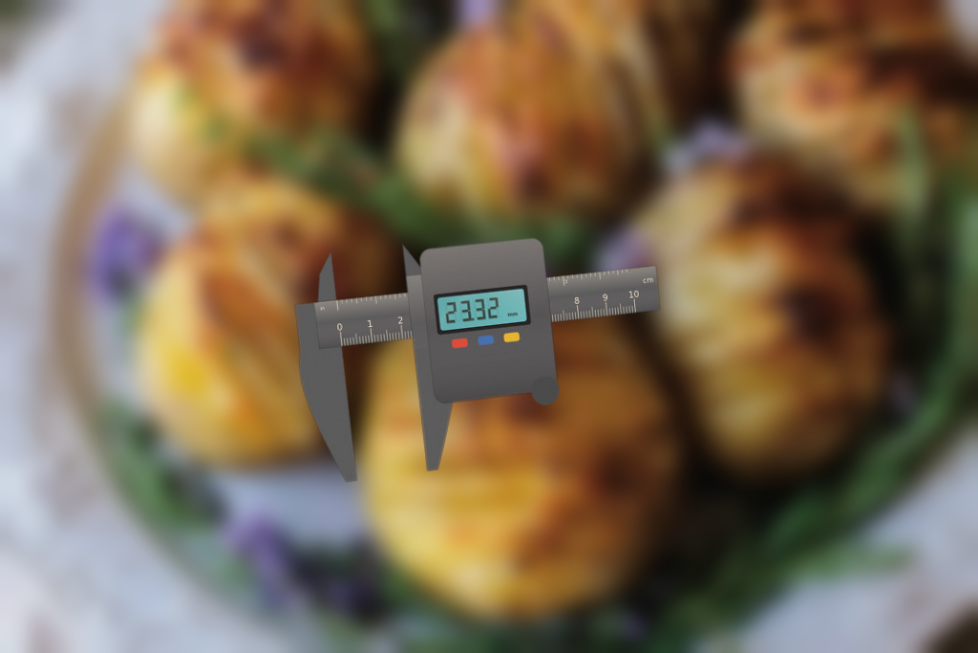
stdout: value=23.32 unit=mm
